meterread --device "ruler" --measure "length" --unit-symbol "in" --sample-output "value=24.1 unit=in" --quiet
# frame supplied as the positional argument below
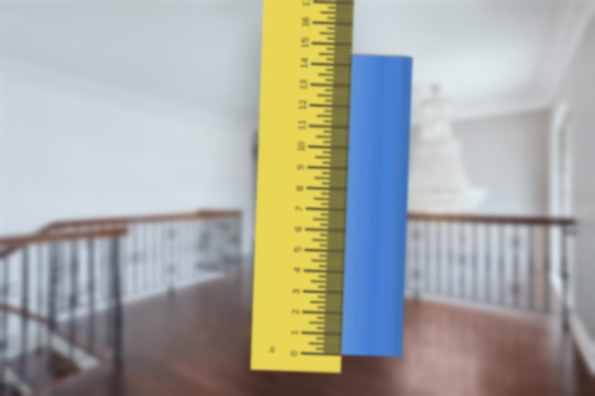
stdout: value=14.5 unit=in
